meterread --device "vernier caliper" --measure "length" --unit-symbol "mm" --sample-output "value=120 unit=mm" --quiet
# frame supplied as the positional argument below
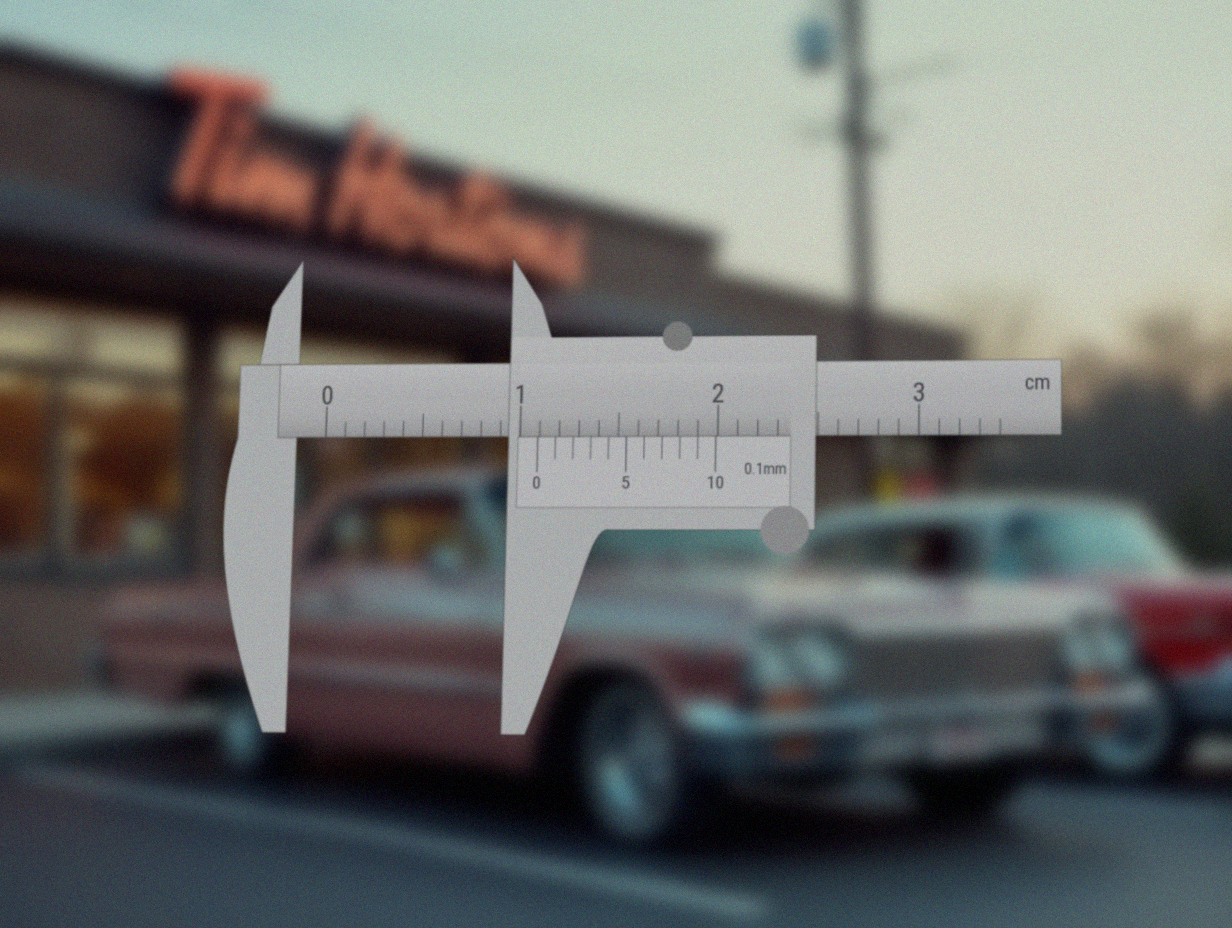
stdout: value=10.9 unit=mm
